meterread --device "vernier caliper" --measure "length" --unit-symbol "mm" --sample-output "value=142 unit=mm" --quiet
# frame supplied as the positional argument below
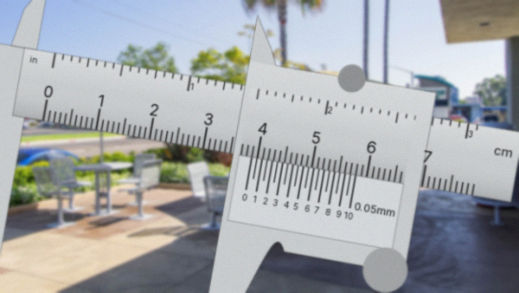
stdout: value=39.0 unit=mm
